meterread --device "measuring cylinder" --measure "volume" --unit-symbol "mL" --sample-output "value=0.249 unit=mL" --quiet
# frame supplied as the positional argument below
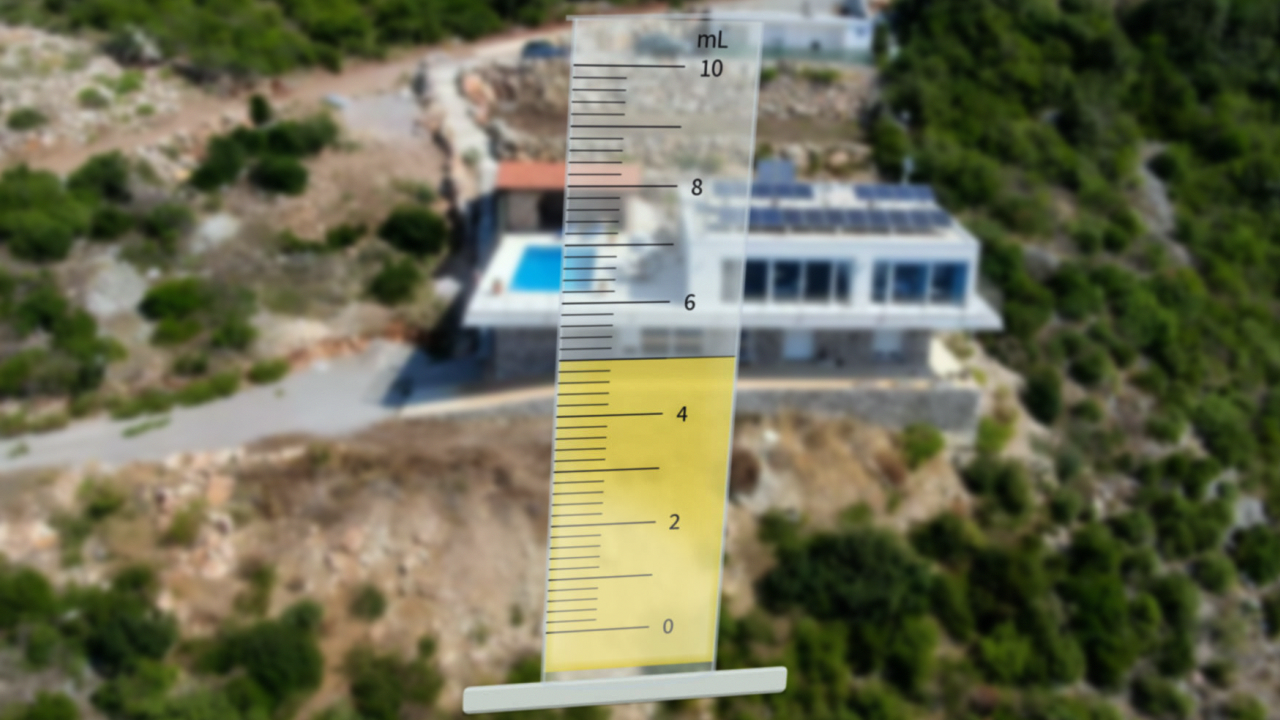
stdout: value=5 unit=mL
